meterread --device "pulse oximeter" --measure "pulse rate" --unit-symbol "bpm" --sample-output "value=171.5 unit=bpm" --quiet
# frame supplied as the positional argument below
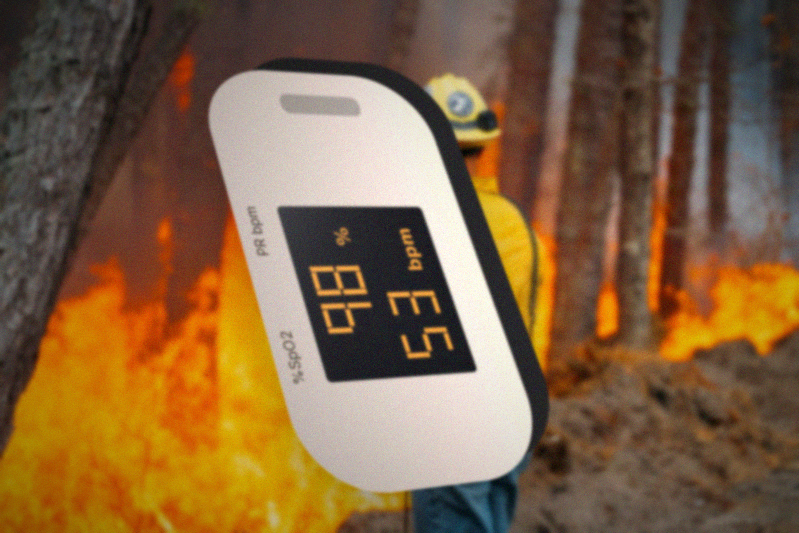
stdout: value=53 unit=bpm
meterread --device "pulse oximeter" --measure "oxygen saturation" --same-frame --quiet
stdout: value=98 unit=%
